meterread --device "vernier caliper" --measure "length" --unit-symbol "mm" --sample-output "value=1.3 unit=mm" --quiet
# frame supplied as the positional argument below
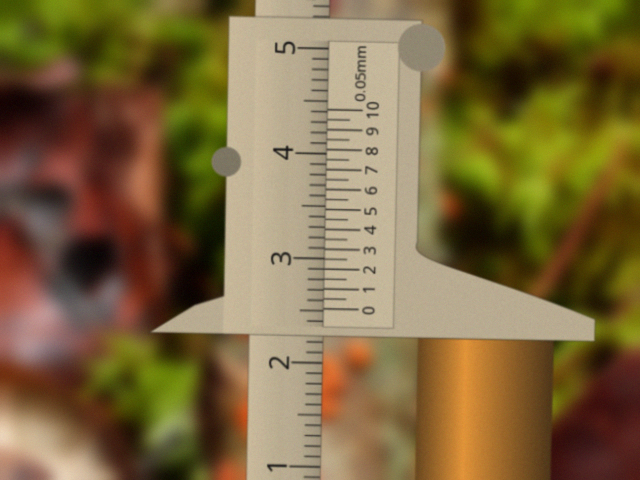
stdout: value=25.2 unit=mm
